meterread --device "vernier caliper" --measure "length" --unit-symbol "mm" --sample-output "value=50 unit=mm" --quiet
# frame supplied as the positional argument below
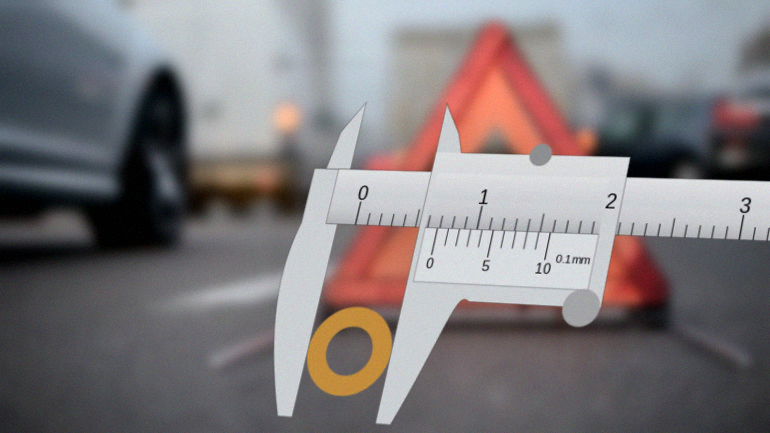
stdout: value=6.8 unit=mm
